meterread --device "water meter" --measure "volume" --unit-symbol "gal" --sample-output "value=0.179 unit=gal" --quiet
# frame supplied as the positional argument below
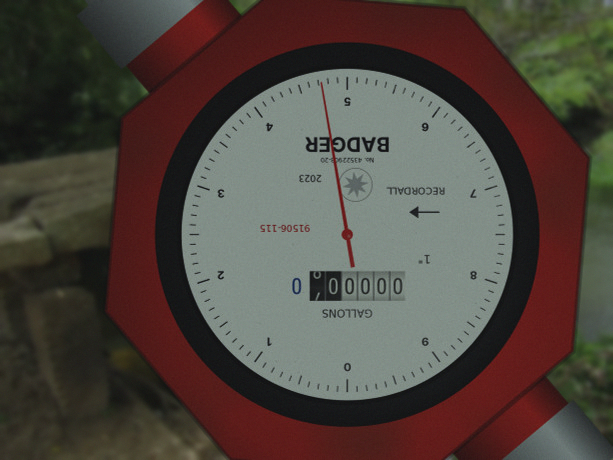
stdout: value=74.7 unit=gal
